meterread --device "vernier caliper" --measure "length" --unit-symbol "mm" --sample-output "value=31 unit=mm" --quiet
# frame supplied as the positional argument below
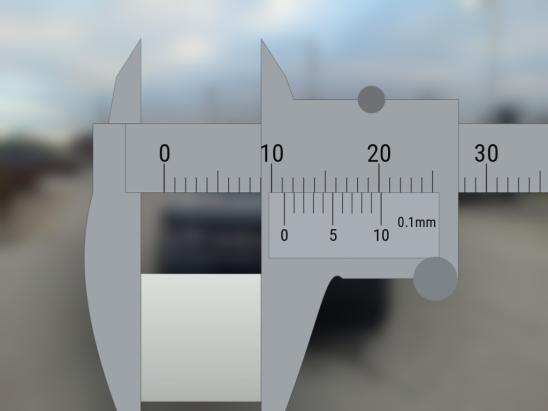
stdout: value=11.2 unit=mm
